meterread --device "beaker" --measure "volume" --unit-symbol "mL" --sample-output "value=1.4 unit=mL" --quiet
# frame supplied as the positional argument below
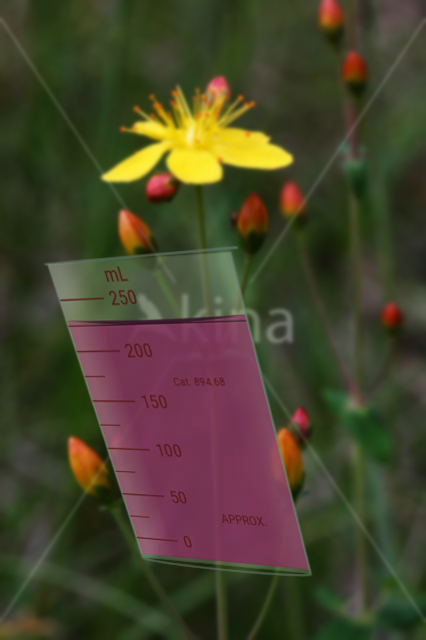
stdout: value=225 unit=mL
